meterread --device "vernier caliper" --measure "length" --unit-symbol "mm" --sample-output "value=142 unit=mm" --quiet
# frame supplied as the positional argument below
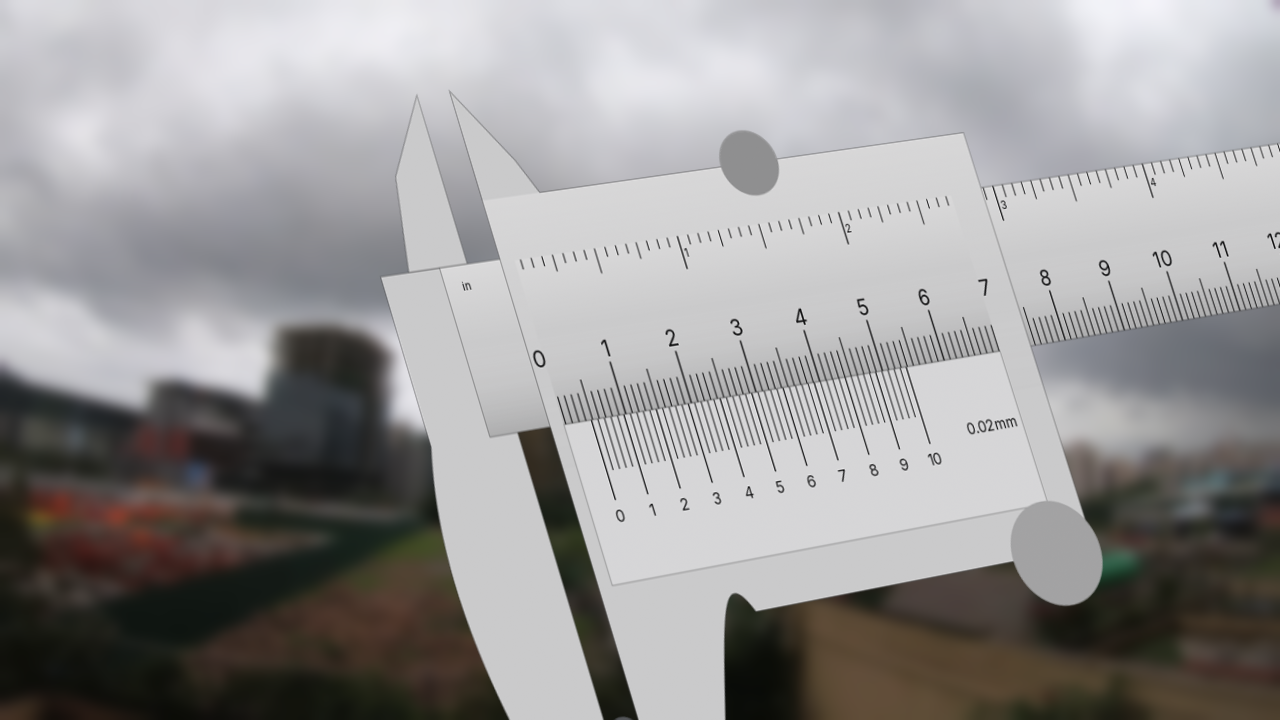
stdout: value=4.8 unit=mm
